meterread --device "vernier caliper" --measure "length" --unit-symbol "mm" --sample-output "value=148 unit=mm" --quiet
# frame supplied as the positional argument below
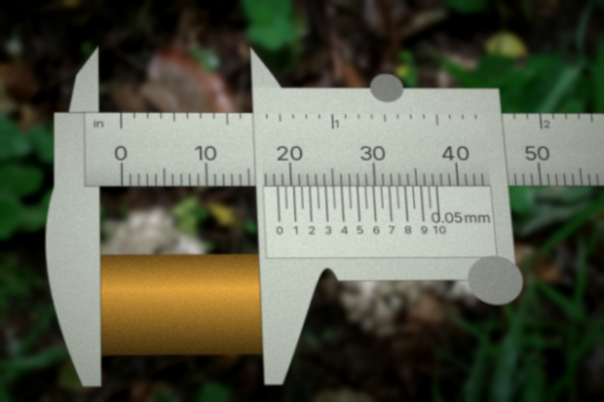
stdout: value=18.4 unit=mm
